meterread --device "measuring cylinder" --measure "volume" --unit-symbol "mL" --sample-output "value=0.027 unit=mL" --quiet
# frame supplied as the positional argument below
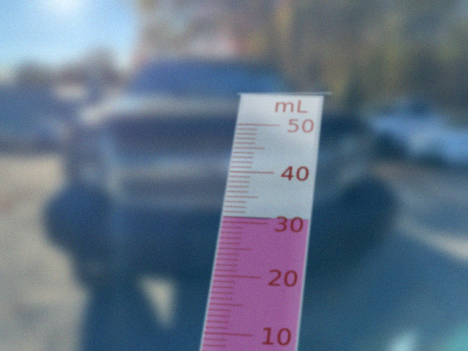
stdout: value=31 unit=mL
